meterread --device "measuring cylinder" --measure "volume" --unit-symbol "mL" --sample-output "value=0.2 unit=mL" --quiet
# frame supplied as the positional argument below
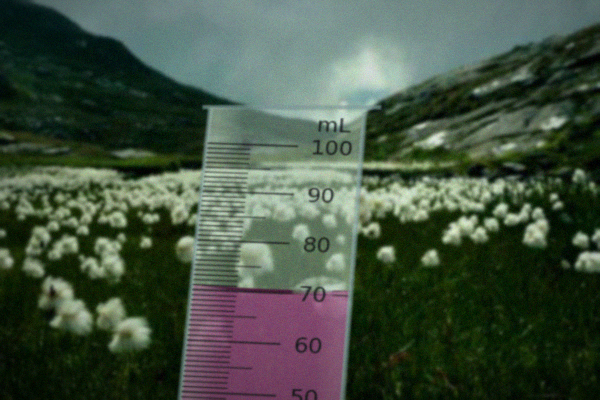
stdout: value=70 unit=mL
